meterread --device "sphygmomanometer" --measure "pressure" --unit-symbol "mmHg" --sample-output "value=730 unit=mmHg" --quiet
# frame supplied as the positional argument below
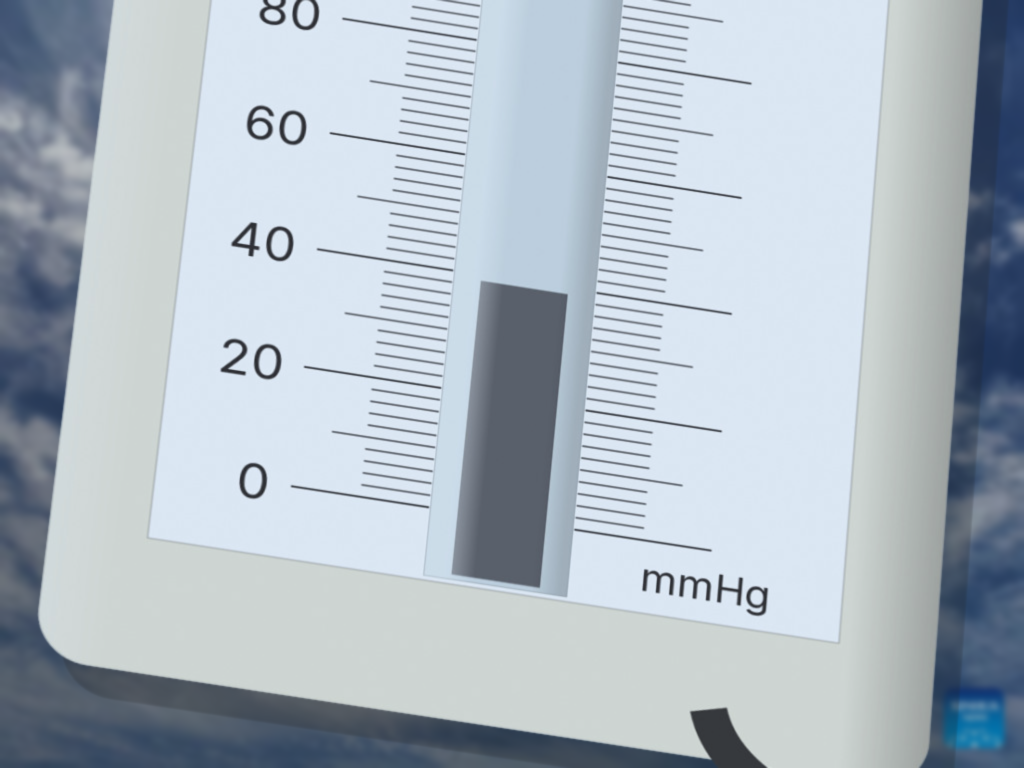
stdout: value=39 unit=mmHg
